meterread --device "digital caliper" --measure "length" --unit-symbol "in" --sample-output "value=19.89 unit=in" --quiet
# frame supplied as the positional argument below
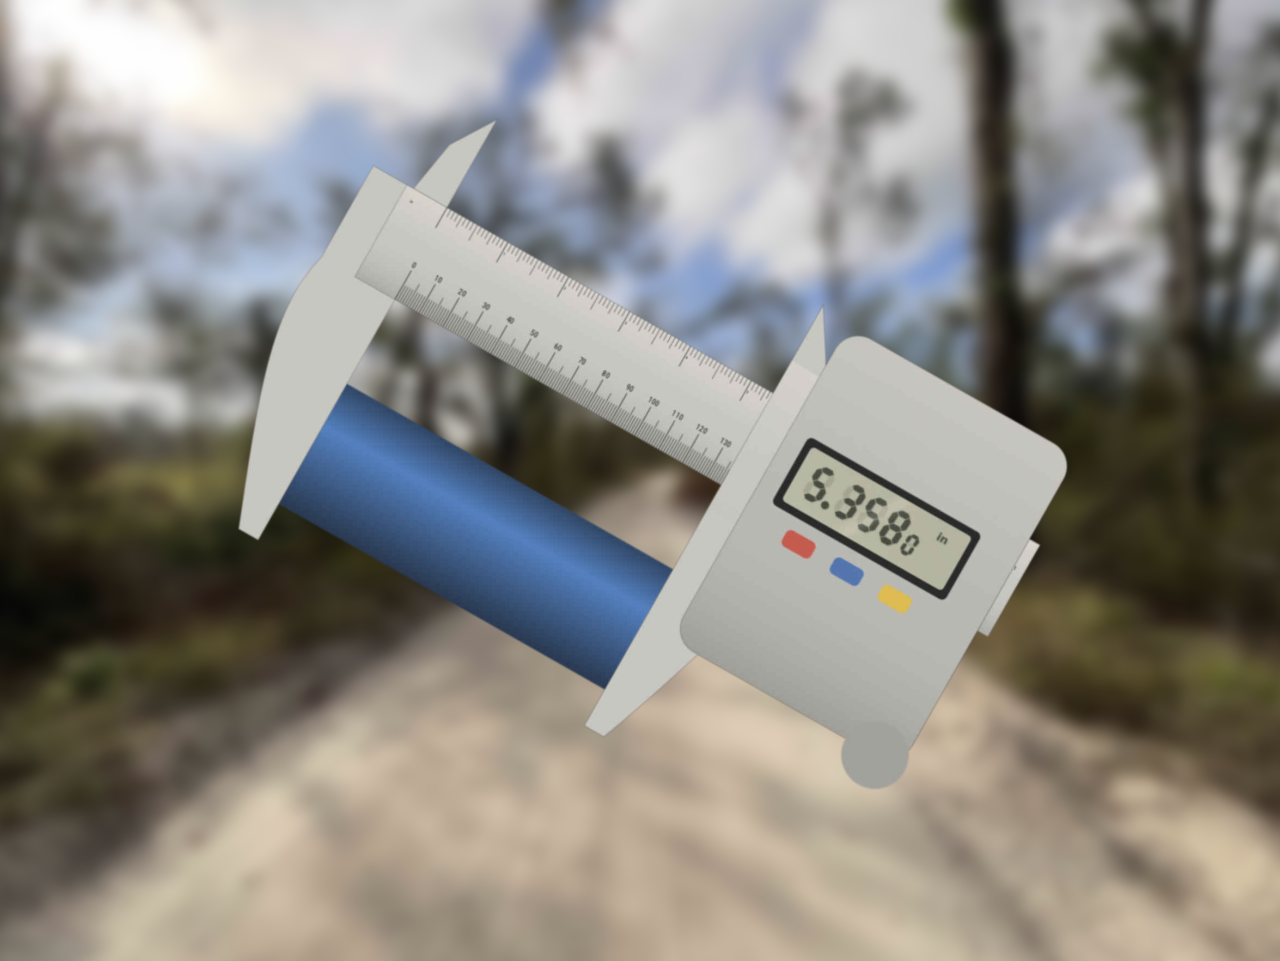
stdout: value=5.3580 unit=in
